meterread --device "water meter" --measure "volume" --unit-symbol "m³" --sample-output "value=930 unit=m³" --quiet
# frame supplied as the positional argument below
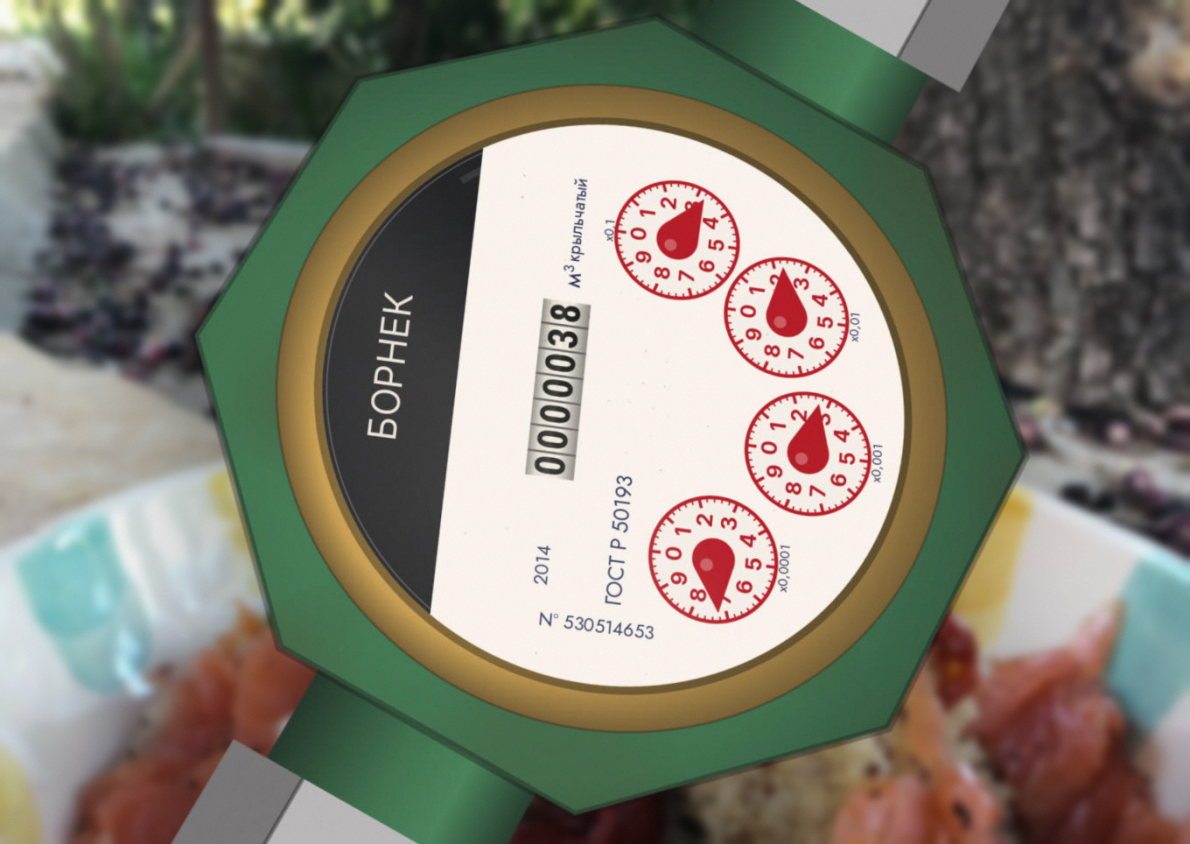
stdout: value=38.3227 unit=m³
